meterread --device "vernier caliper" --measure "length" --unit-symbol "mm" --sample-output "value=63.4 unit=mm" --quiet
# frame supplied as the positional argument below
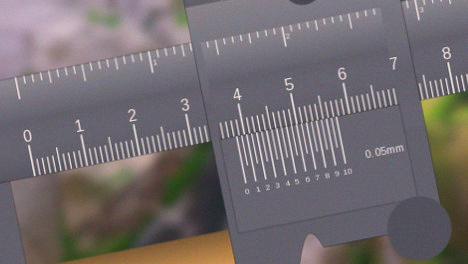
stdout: value=38.5 unit=mm
